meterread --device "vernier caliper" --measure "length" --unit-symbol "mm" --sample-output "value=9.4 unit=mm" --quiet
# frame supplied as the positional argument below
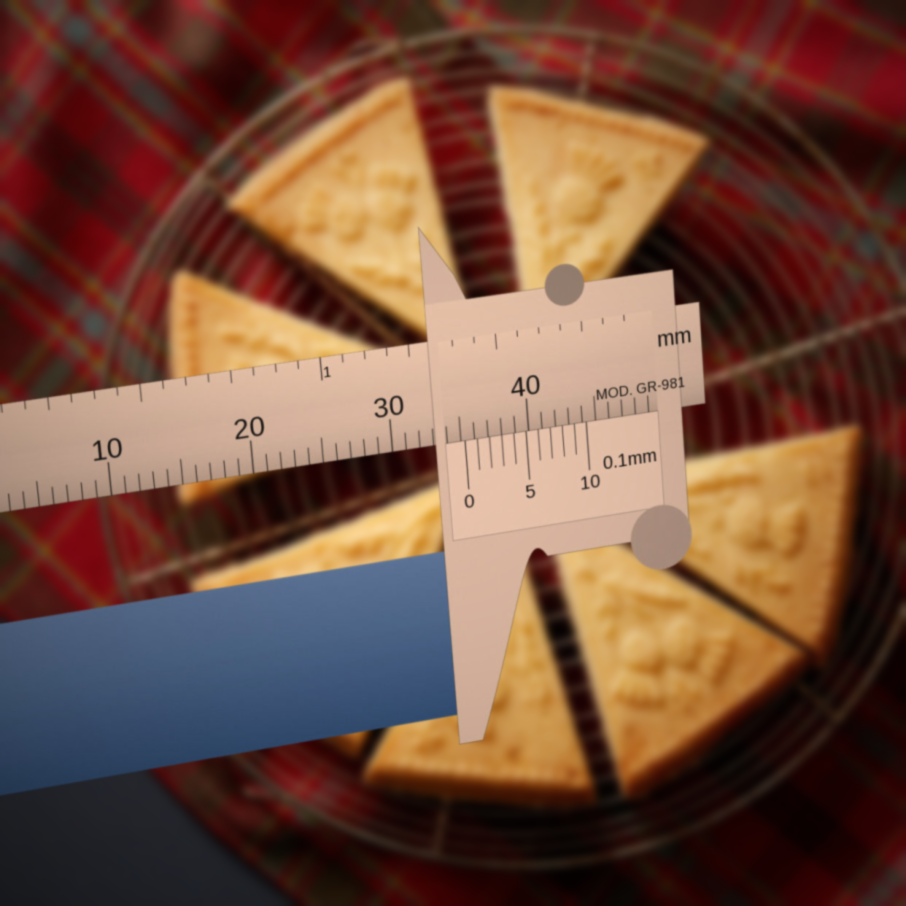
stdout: value=35.3 unit=mm
